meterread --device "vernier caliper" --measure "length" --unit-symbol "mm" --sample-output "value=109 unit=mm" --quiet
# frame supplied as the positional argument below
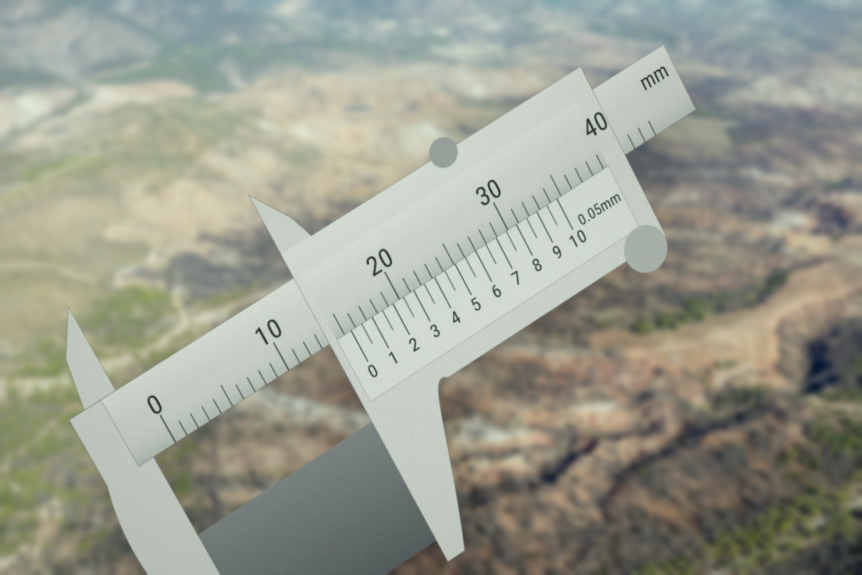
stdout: value=15.6 unit=mm
